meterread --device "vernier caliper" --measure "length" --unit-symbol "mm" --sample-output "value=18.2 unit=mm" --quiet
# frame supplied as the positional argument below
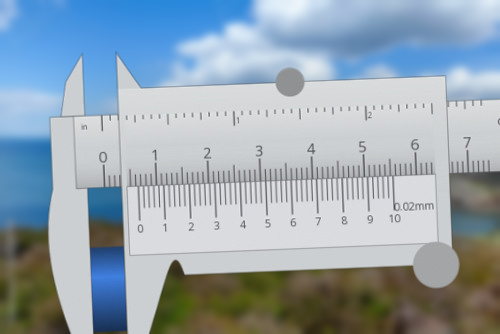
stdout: value=6.5 unit=mm
